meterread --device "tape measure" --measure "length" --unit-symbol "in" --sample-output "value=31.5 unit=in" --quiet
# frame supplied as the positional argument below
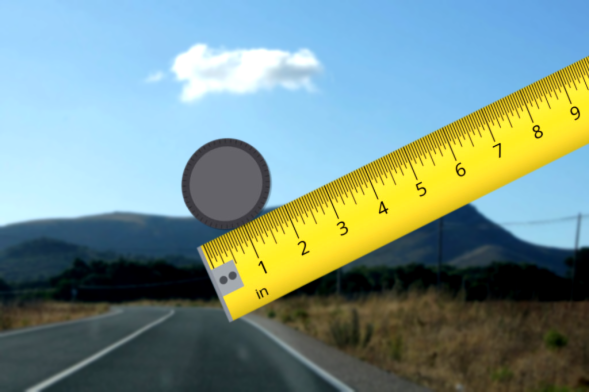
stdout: value=2 unit=in
